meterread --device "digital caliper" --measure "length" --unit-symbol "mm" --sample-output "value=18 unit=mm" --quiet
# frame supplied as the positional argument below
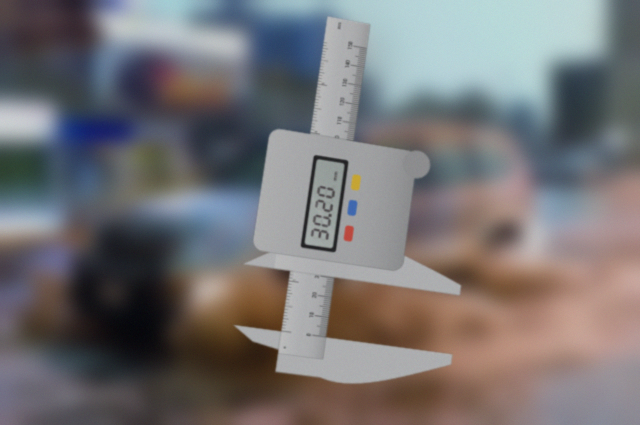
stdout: value=30.20 unit=mm
